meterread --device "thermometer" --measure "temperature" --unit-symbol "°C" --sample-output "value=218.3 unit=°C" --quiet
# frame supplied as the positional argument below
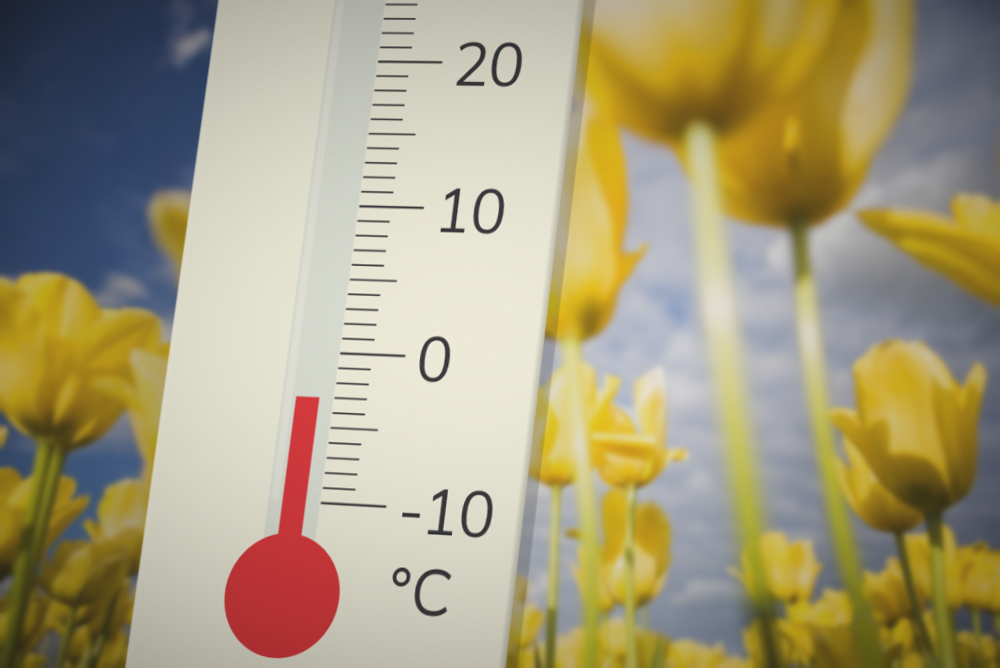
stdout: value=-3 unit=°C
